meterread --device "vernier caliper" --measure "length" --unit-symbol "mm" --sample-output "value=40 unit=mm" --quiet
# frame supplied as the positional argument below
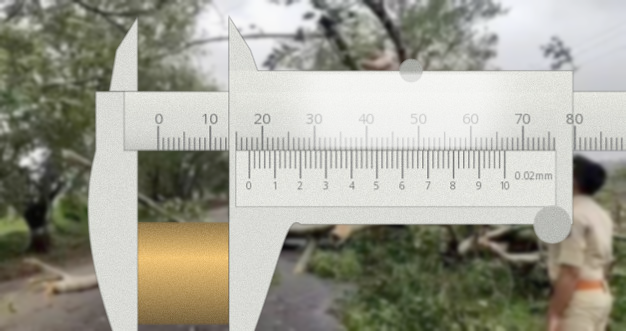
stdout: value=17.5 unit=mm
